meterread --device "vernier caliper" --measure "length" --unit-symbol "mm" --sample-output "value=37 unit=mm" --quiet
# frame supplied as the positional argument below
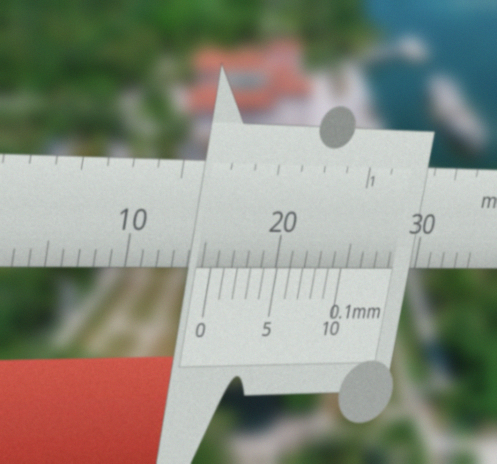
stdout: value=15.6 unit=mm
